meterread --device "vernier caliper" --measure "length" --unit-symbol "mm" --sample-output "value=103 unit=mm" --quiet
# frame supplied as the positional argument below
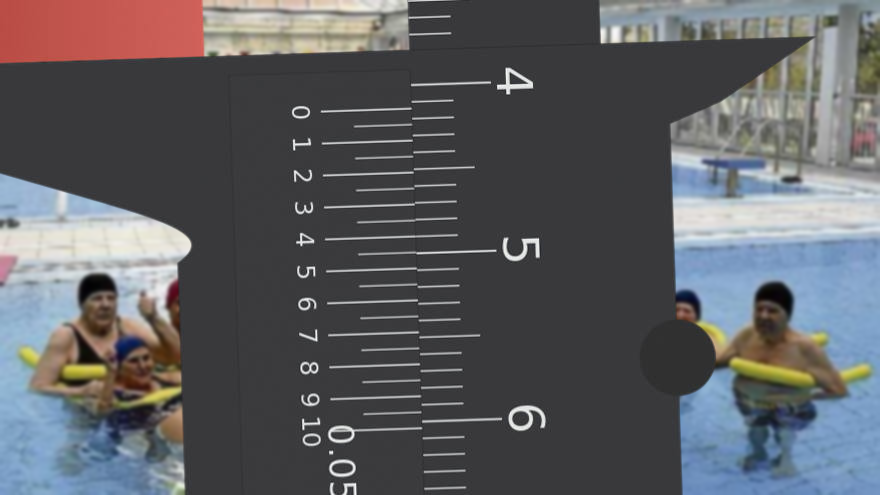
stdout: value=41.4 unit=mm
